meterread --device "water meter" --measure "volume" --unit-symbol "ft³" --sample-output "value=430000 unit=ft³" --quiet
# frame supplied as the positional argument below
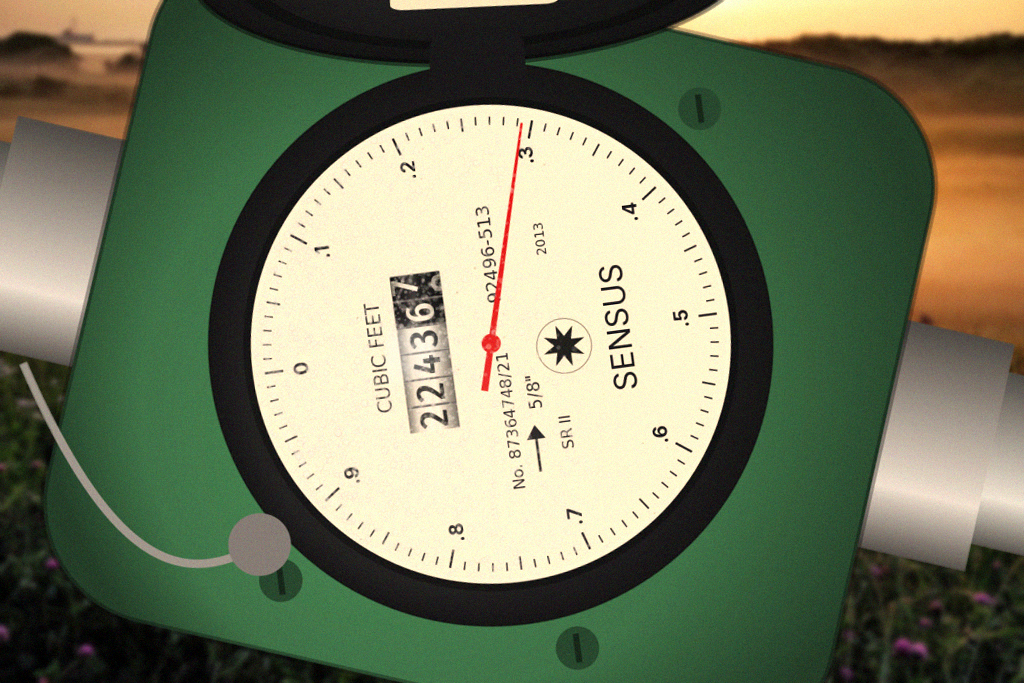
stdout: value=224367.29 unit=ft³
